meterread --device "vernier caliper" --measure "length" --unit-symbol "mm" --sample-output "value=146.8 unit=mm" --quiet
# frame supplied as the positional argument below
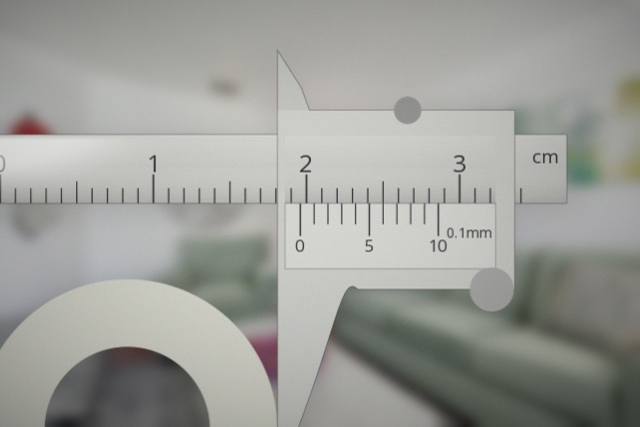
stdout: value=19.6 unit=mm
